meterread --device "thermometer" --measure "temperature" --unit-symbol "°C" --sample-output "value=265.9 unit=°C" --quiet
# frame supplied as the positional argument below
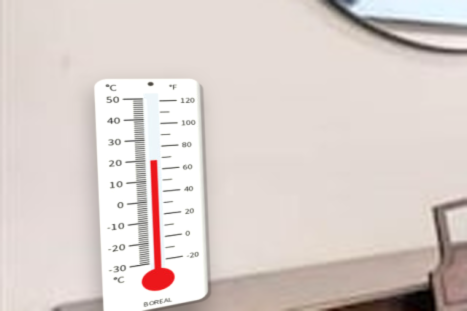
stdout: value=20 unit=°C
